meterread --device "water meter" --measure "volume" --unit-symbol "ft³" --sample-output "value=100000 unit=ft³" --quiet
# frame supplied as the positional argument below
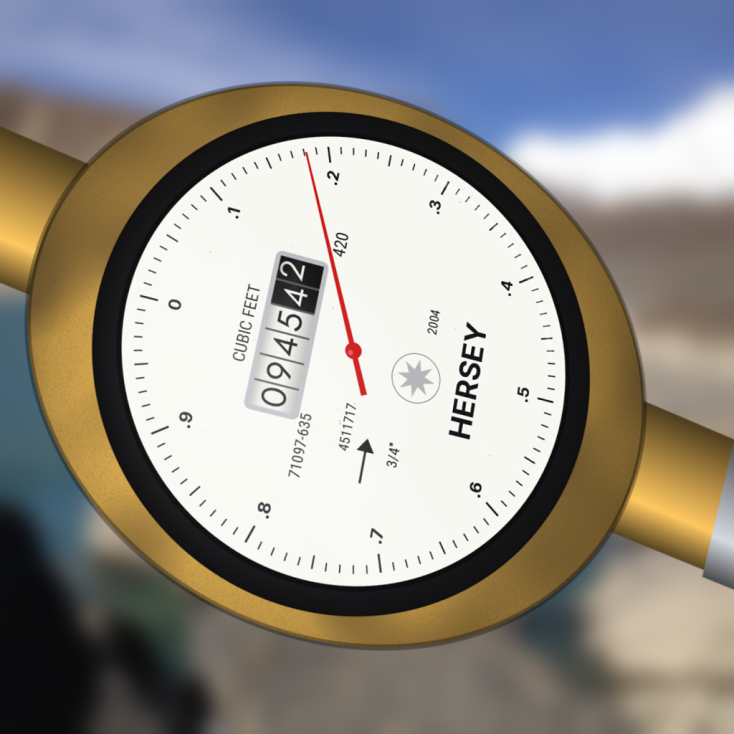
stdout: value=94542.18 unit=ft³
